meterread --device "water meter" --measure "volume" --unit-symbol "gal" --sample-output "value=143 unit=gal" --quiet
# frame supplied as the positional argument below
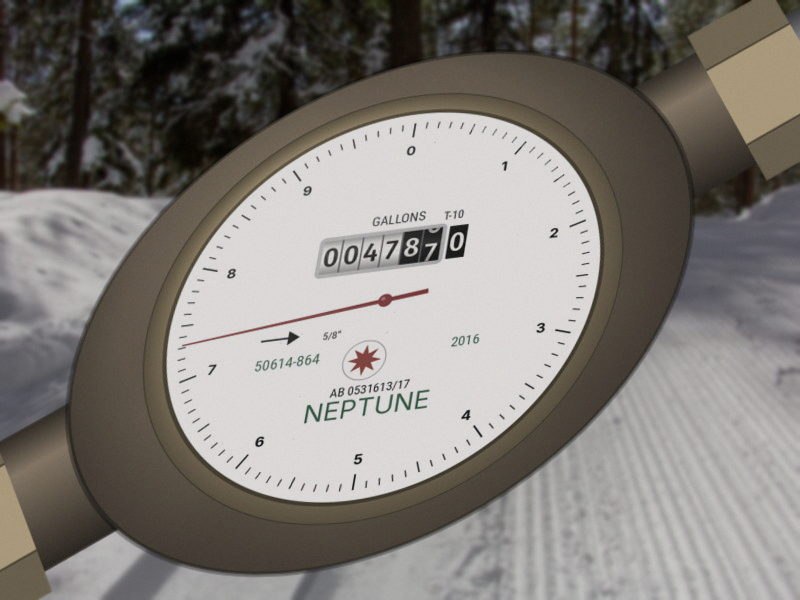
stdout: value=47867.3 unit=gal
